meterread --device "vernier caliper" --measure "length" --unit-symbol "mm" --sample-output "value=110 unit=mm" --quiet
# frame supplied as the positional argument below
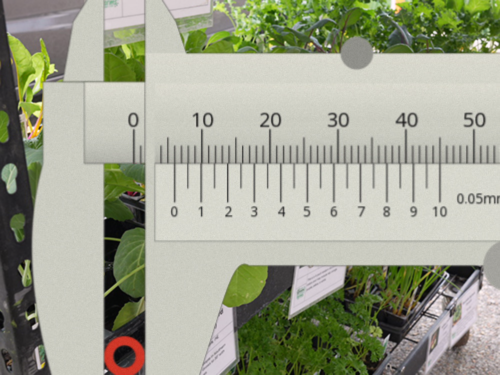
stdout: value=6.0 unit=mm
